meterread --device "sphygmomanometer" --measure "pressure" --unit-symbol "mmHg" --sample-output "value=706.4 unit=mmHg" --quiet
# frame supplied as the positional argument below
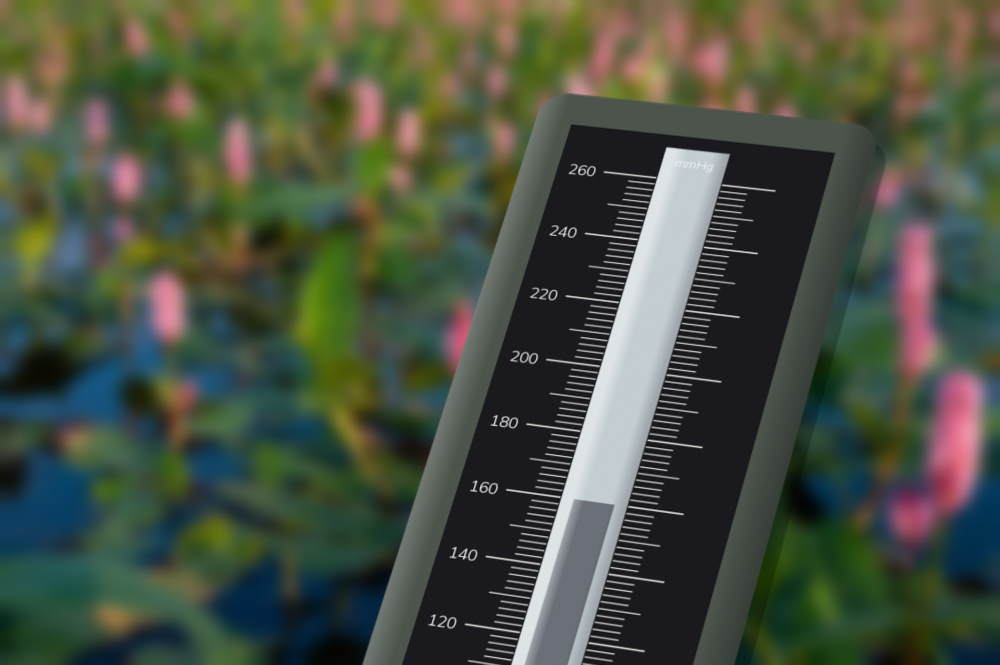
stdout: value=160 unit=mmHg
